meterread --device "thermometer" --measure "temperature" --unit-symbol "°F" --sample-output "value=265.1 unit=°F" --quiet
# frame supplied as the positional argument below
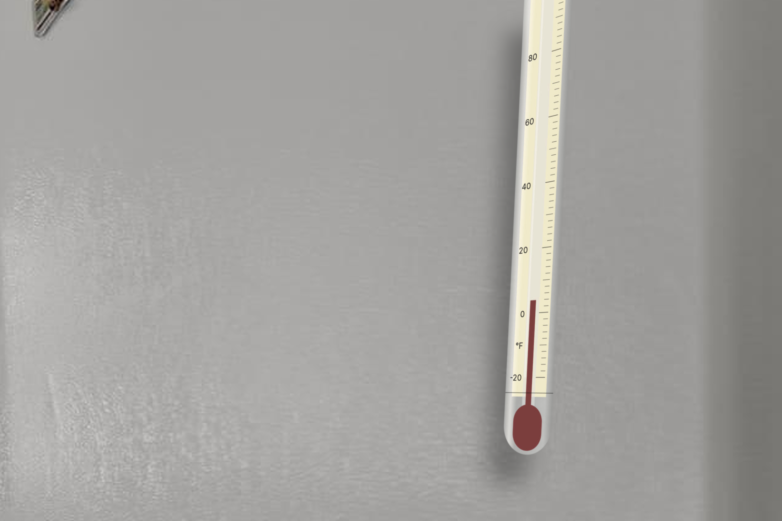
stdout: value=4 unit=°F
